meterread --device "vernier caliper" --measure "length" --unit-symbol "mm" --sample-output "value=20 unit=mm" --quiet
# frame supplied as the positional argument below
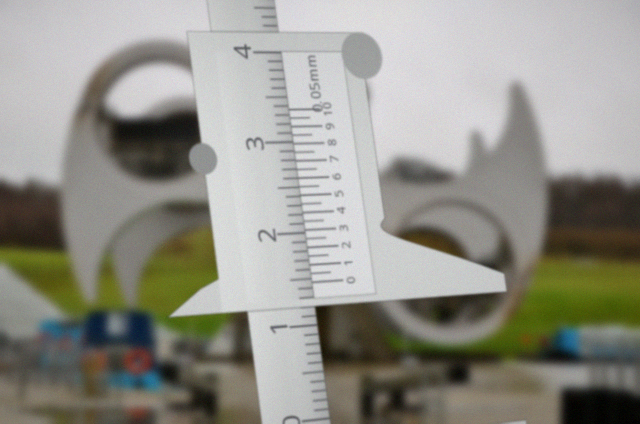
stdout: value=14.6 unit=mm
